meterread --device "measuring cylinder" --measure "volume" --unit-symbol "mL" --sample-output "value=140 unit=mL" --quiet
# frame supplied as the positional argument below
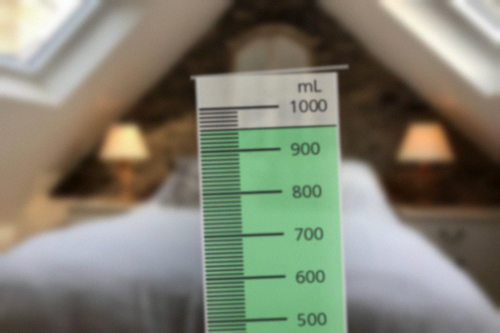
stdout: value=950 unit=mL
